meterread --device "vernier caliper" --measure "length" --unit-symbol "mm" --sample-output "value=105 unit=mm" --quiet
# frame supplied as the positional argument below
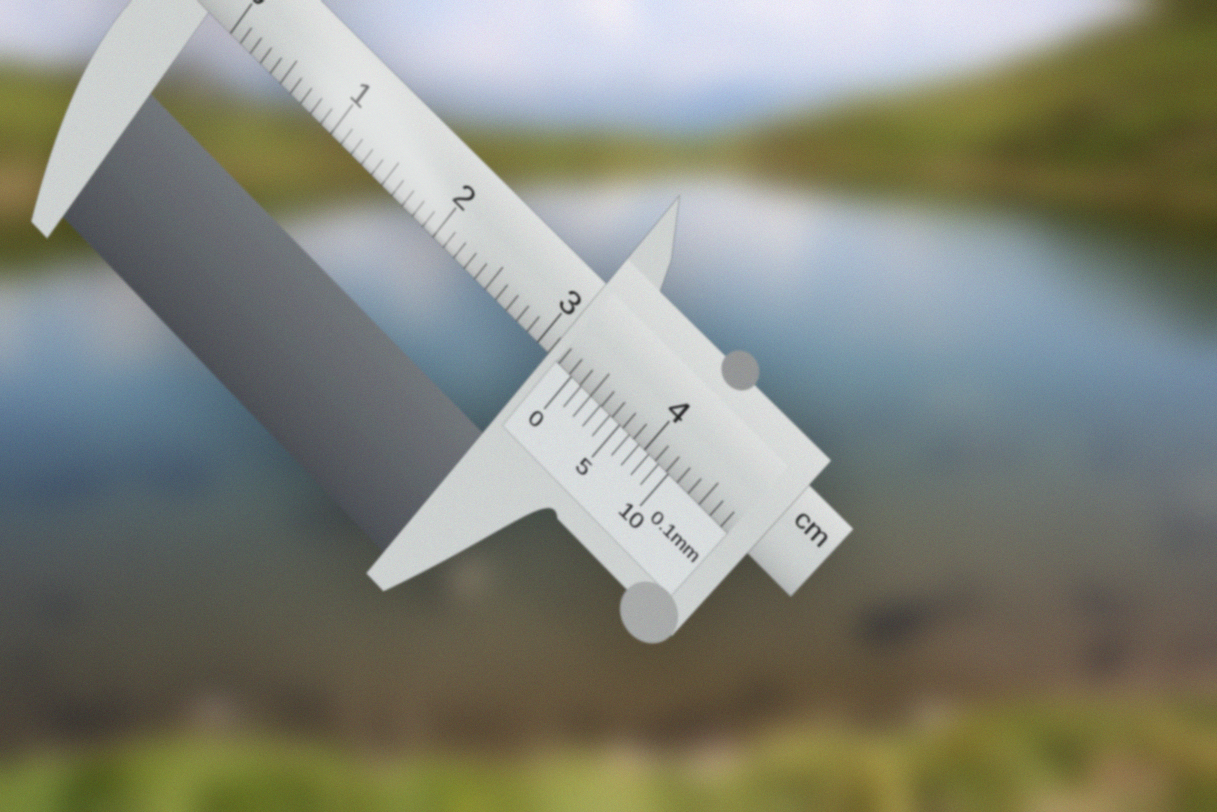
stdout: value=33.2 unit=mm
